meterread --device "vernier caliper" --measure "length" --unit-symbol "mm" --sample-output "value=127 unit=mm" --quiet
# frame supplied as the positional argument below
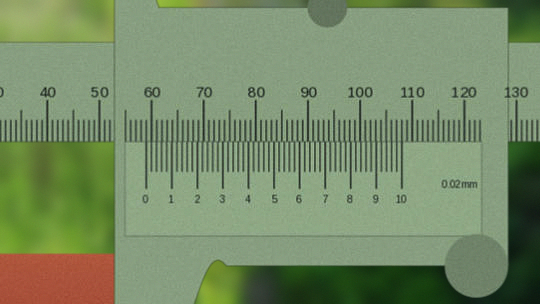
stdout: value=59.0 unit=mm
